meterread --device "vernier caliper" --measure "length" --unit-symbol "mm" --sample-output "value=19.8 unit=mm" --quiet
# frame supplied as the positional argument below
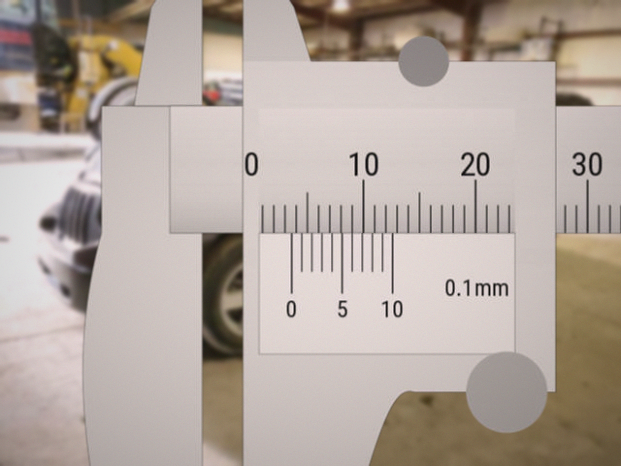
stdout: value=3.6 unit=mm
